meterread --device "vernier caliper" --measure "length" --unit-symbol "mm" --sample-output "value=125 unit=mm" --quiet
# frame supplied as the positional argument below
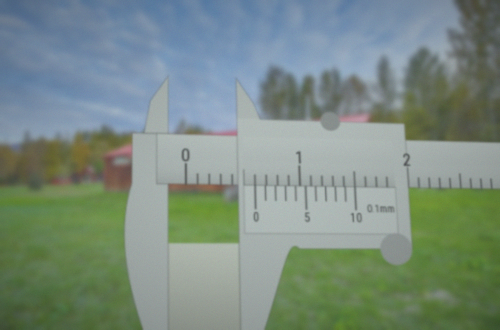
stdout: value=6.0 unit=mm
